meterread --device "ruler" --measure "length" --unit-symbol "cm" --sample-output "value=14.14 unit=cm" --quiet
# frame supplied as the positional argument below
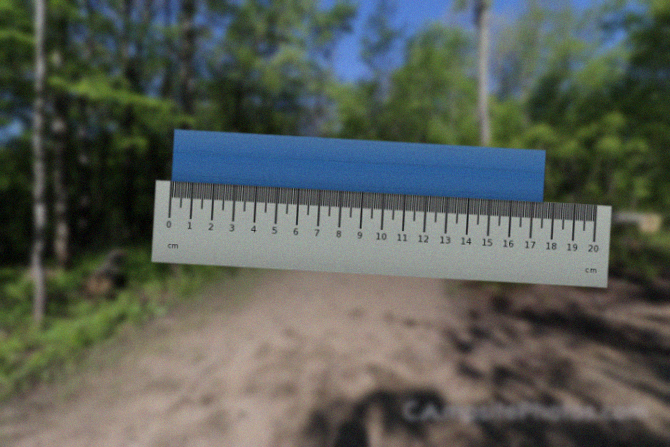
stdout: value=17.5 unit=cm
